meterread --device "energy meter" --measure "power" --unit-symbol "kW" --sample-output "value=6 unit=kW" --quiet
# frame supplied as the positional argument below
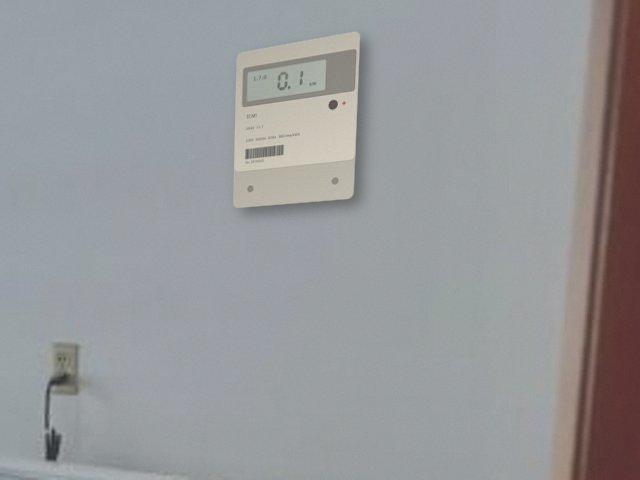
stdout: value=0.1 unit=kW
